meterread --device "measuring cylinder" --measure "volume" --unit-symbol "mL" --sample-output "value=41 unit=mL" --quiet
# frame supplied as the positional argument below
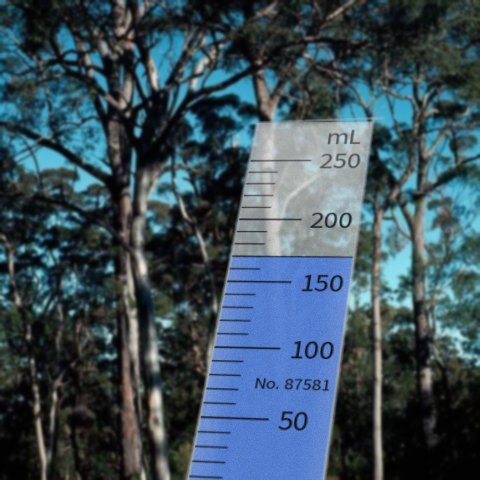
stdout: value=170 unit=mL
